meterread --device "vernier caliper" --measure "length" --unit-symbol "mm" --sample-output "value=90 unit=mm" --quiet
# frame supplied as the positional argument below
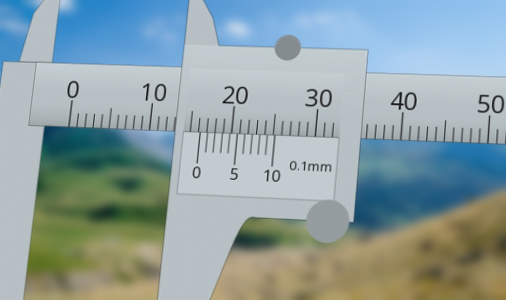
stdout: value=16.2 unit=mm
